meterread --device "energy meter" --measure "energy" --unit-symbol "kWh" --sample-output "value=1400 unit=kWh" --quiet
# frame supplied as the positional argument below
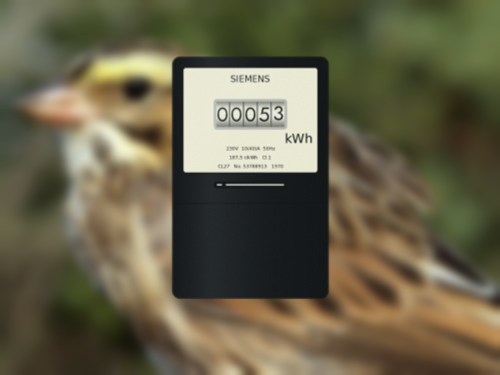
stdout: value=53 unit=kWh
